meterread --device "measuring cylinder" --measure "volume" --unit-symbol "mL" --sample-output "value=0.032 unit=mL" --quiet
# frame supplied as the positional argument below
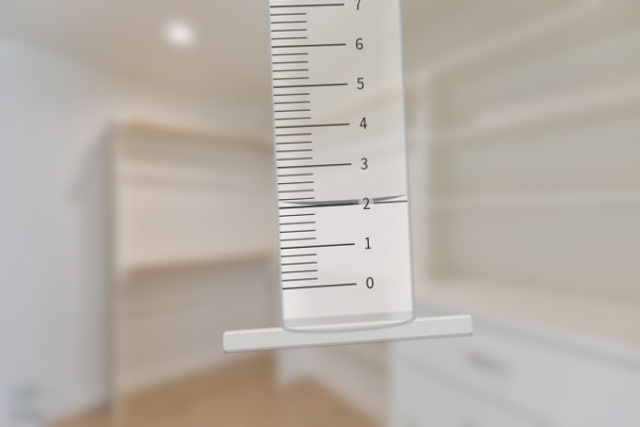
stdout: value=2 unit=mL
